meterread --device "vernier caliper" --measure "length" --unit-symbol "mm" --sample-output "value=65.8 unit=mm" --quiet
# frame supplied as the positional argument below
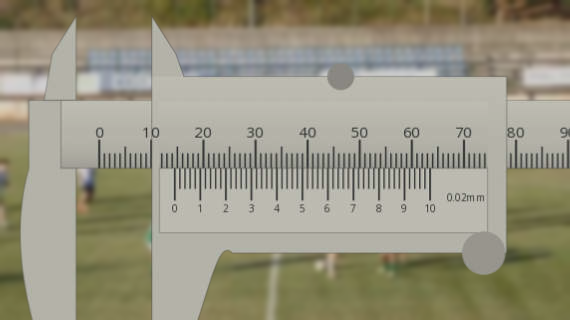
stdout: value=14.5 unit=mm
